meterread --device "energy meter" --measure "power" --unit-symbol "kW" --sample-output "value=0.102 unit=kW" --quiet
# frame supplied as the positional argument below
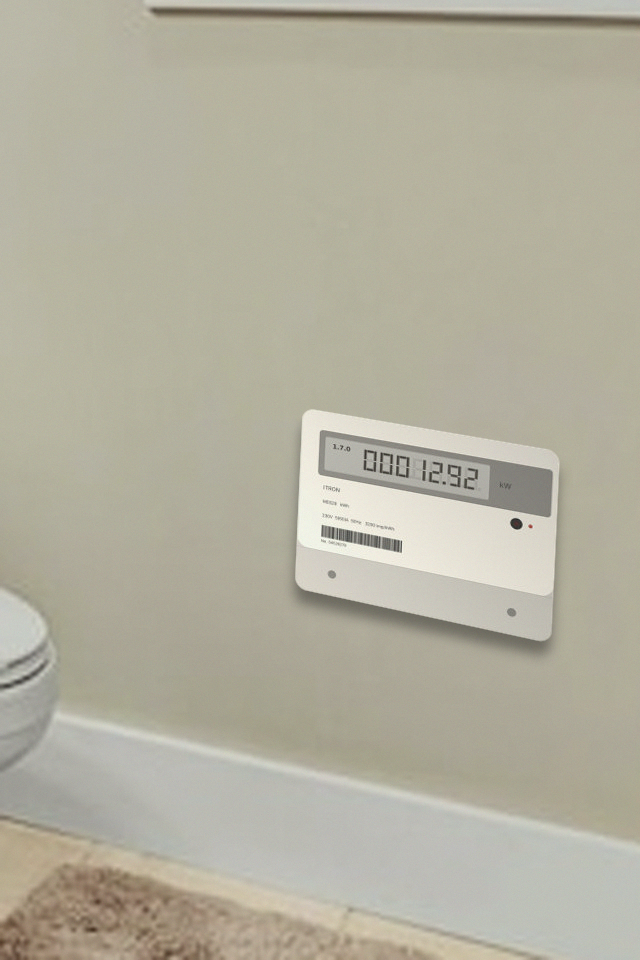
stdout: value=12.92 unit=kW
